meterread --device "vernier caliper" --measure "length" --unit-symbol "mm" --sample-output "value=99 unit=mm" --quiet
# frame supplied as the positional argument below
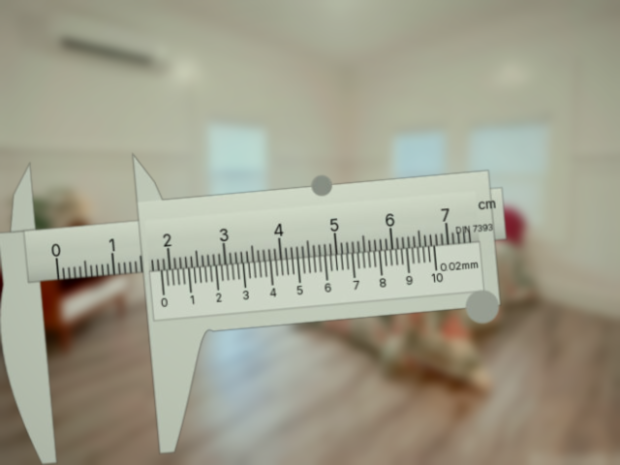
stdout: value=18.5 unit=mm
